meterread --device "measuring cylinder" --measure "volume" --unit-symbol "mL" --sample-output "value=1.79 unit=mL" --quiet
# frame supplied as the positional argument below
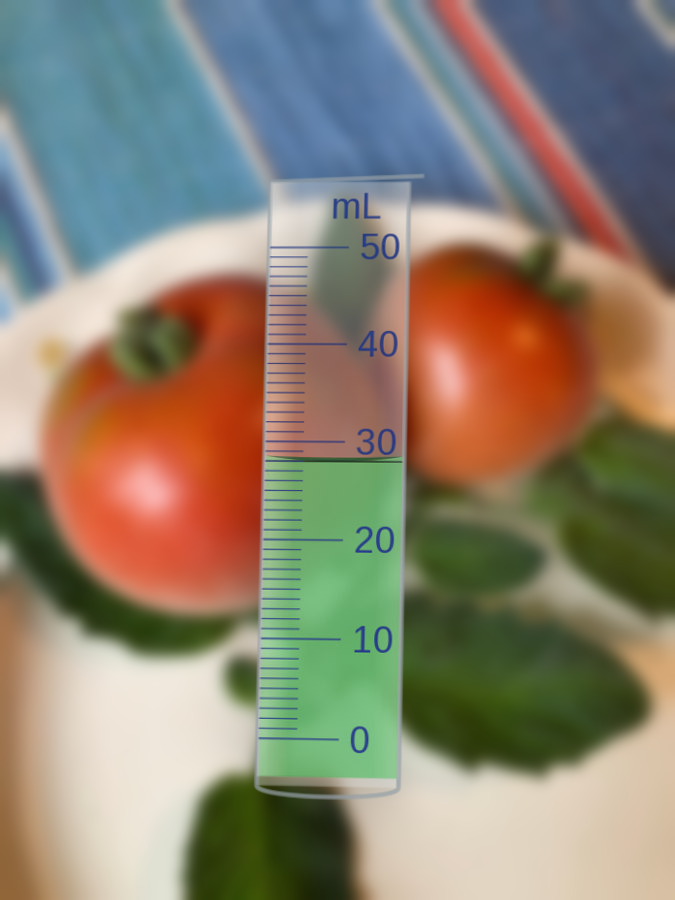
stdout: value=28 unit=mL
